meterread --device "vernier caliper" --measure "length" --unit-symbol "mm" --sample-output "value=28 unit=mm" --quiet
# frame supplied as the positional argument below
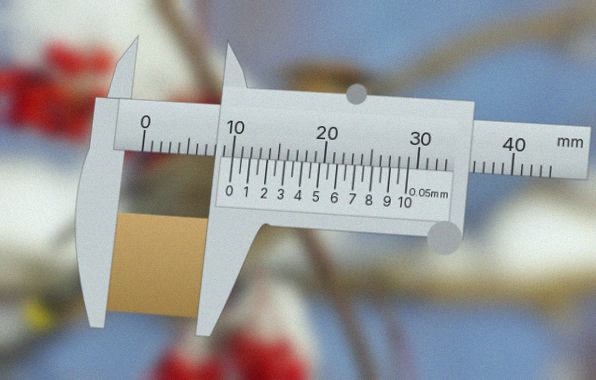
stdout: value=10.0 unit=mm
